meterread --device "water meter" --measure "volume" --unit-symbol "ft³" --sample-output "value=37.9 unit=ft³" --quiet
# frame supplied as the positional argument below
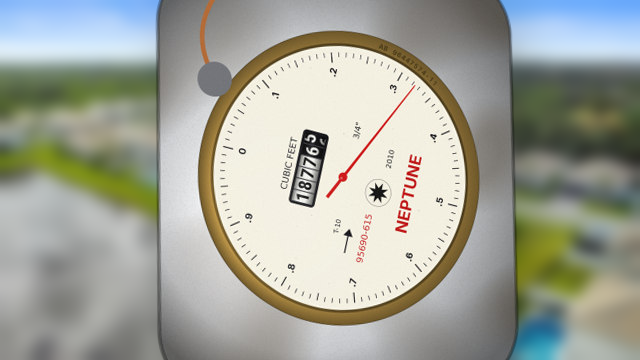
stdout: value=187765.32 unit=ft³
